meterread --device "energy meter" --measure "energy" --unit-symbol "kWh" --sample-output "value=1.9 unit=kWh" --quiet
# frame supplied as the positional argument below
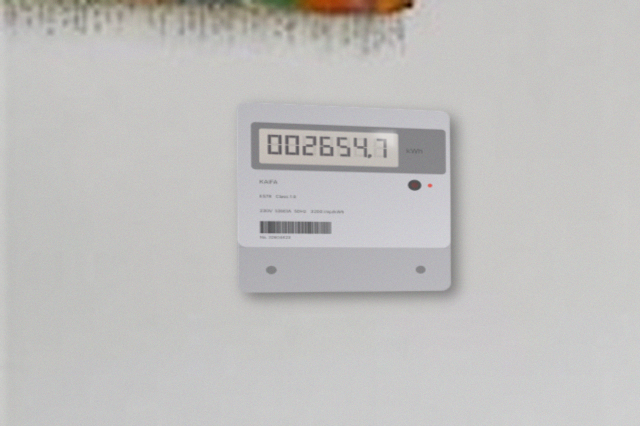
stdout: value=2654.7 unit=kWh
